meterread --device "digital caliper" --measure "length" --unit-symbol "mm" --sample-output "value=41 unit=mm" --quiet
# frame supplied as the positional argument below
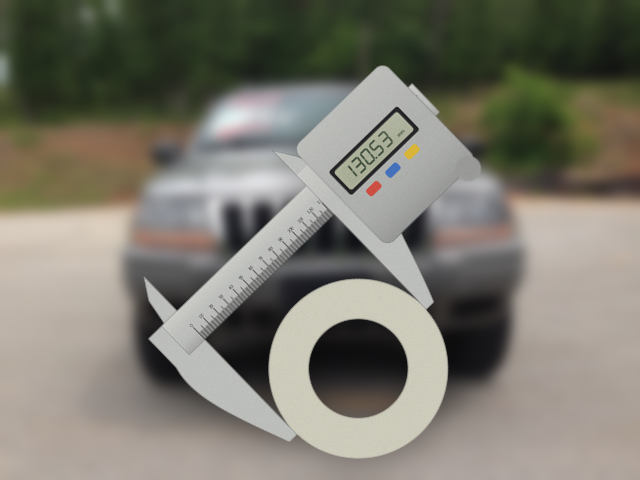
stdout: value=130.53 unit=mm
